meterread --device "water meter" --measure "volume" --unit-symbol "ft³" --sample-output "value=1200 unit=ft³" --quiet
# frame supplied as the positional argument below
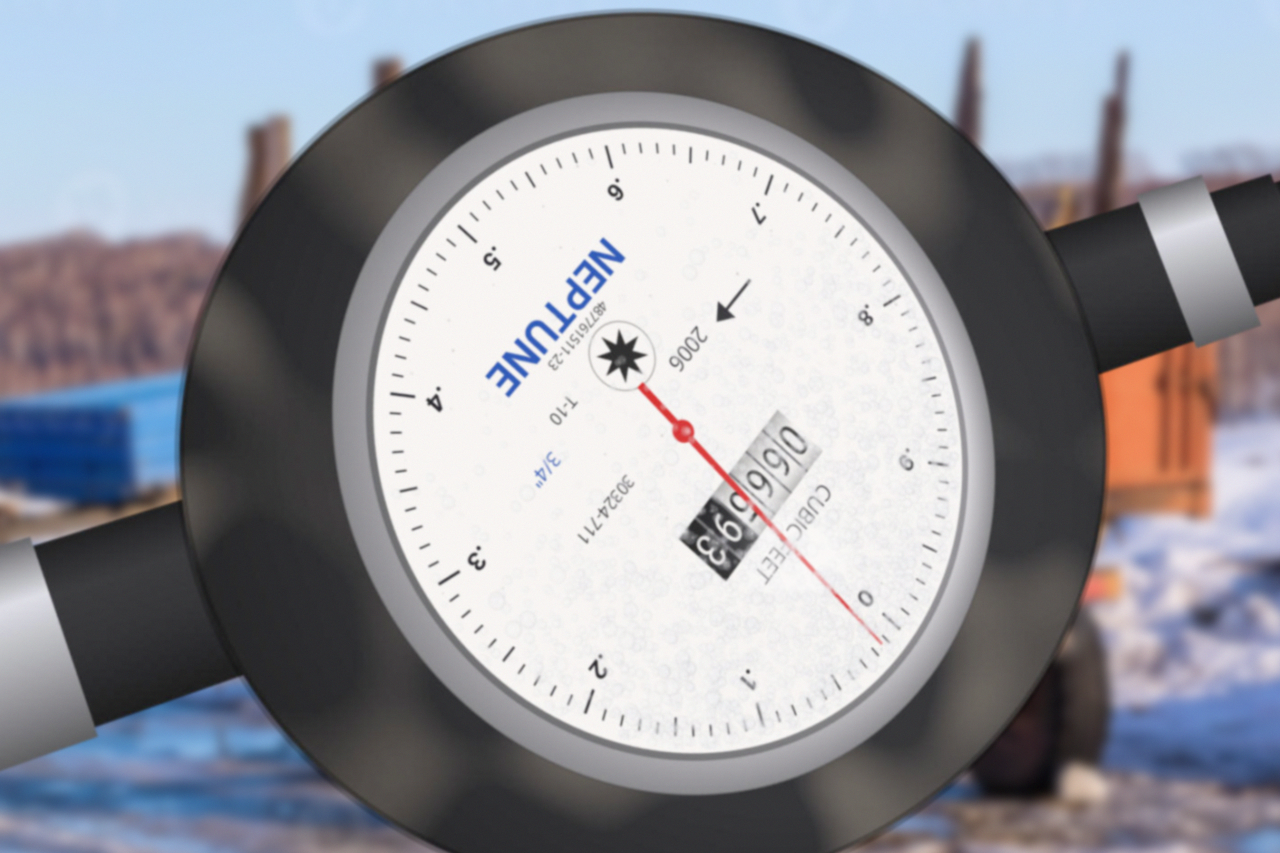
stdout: value=66593.01 unit=ft³
